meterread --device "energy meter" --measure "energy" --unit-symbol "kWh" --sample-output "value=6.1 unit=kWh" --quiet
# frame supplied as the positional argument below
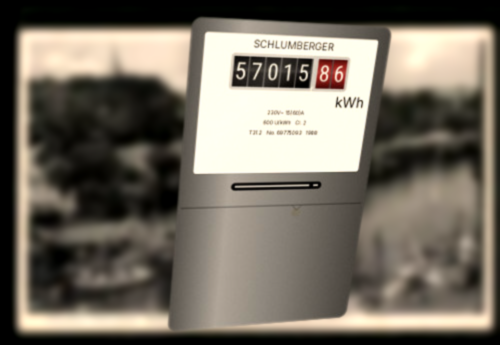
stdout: value=57015.86 unit=kWh
